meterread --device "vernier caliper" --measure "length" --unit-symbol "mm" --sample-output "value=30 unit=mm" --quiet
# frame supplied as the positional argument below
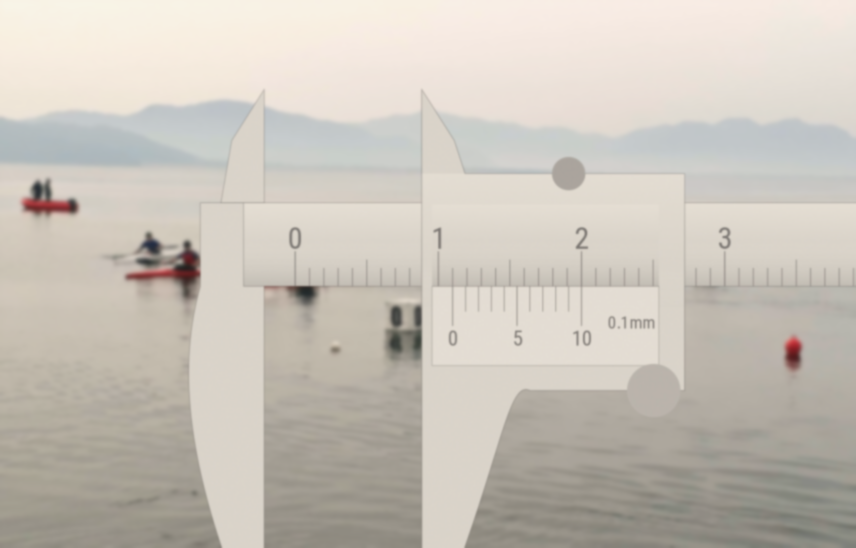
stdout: value=11.0 unit=mm
